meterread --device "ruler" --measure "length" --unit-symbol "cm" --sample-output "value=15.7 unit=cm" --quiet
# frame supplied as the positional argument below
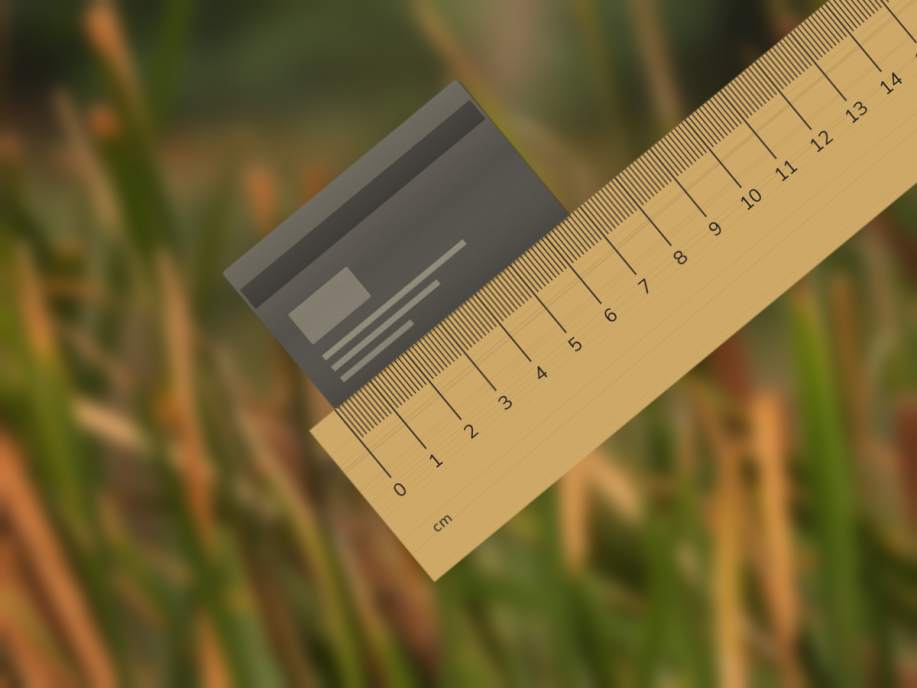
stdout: value=6.7 unit=cm
